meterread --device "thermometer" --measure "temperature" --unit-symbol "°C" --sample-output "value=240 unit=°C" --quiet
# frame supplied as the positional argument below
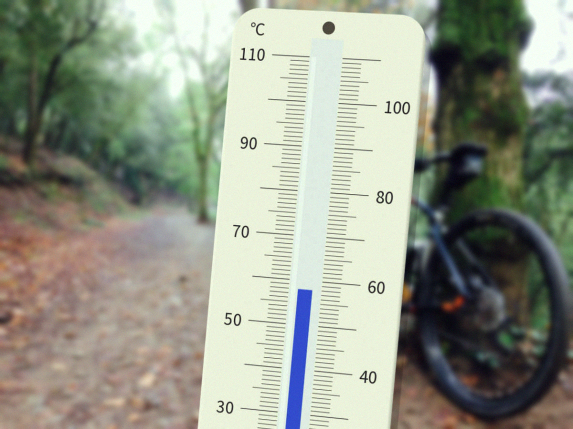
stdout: value=58 unit=°C
